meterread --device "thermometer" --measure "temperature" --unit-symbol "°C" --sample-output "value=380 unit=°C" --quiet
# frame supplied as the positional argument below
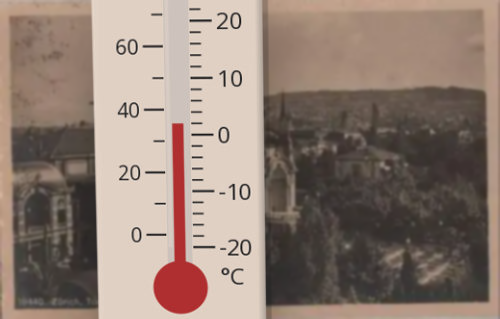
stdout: value=2 unit=°C
